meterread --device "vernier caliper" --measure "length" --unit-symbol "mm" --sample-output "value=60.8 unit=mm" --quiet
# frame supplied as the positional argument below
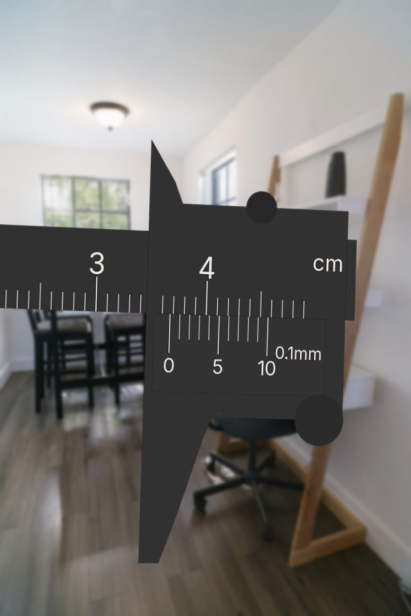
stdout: value=36.7 unit=mm
